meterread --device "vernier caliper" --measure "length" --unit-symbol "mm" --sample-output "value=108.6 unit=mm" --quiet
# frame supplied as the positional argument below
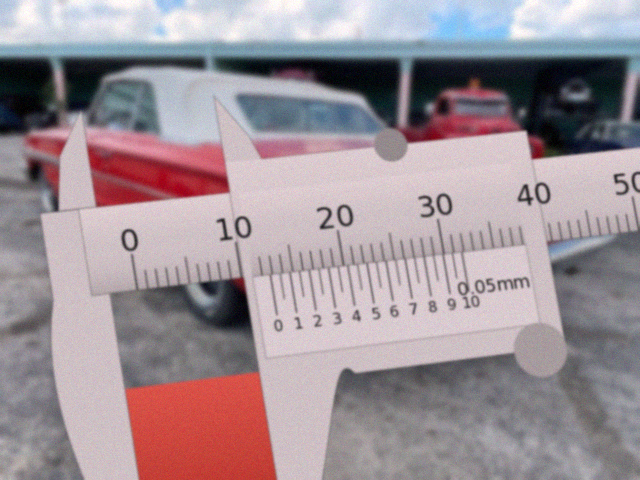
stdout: value=12.8 unit=mm
